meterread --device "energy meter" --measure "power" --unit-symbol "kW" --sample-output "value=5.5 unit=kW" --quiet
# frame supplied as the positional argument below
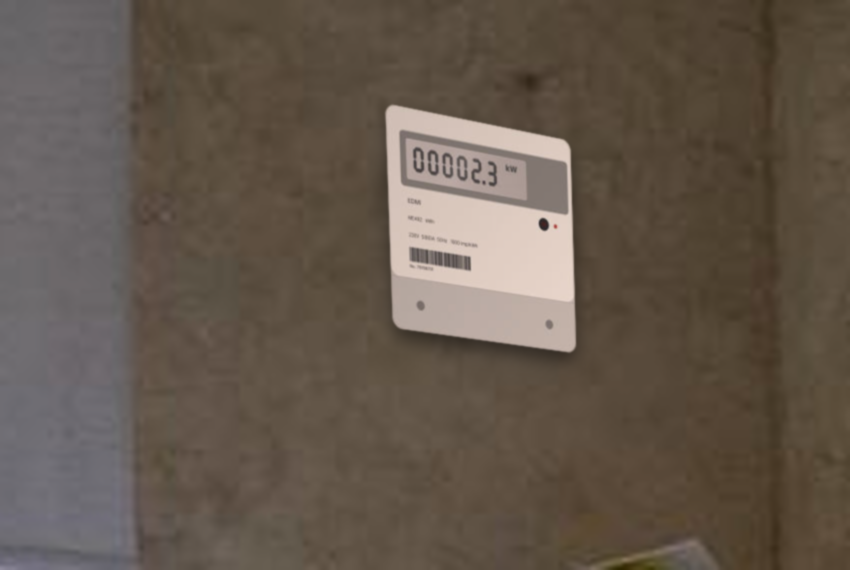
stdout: value=2.3 unit=kW
